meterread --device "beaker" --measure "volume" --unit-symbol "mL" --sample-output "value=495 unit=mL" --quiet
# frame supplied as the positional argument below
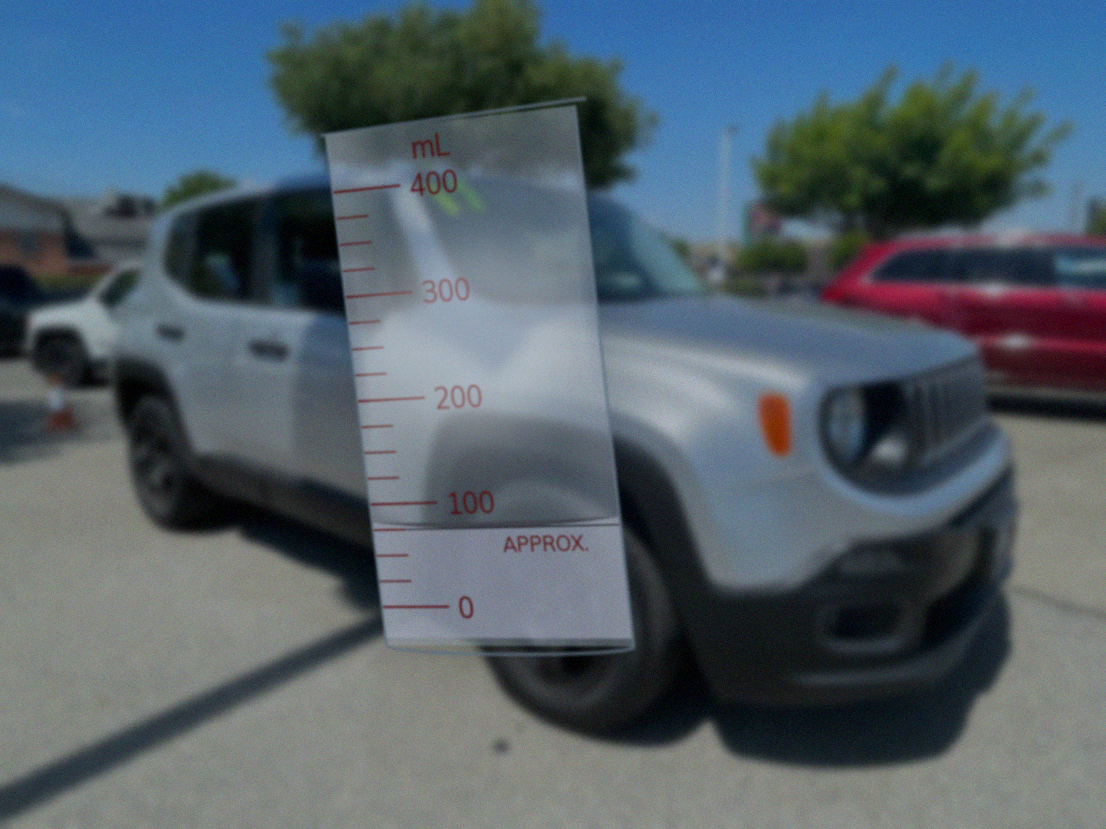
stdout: value=75 unit=mL
